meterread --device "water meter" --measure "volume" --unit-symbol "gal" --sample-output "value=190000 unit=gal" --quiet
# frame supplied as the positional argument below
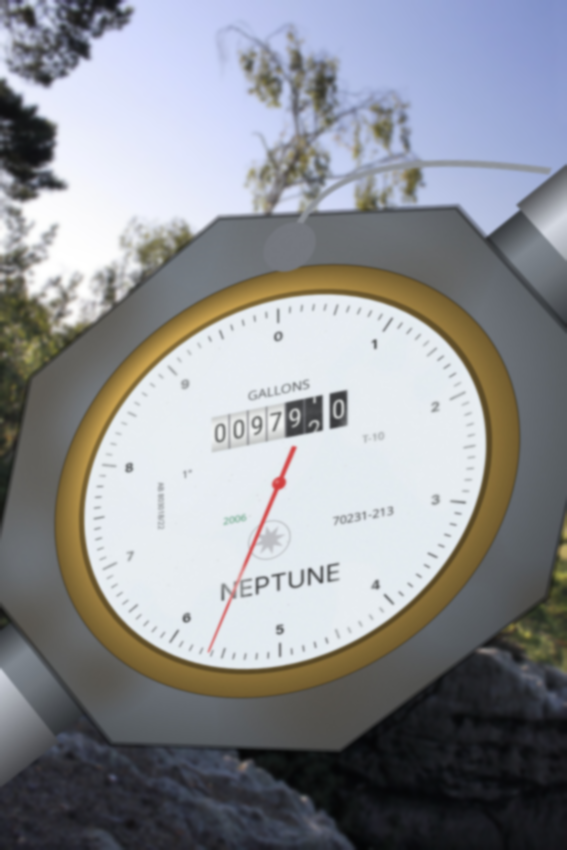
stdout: value=97915.6 unit=gal
